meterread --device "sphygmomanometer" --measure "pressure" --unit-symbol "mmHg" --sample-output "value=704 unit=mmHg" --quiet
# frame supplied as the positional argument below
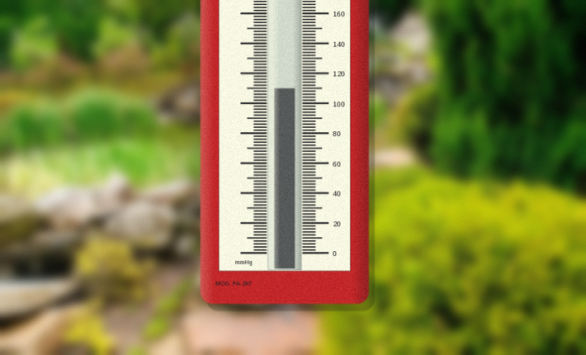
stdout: value=110 unit=mmHg
